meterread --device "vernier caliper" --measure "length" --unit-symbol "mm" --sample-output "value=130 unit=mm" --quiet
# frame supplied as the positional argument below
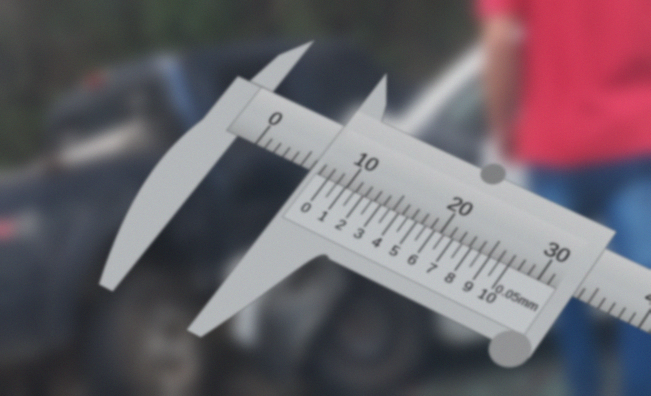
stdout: value=8.0 unit=mm
